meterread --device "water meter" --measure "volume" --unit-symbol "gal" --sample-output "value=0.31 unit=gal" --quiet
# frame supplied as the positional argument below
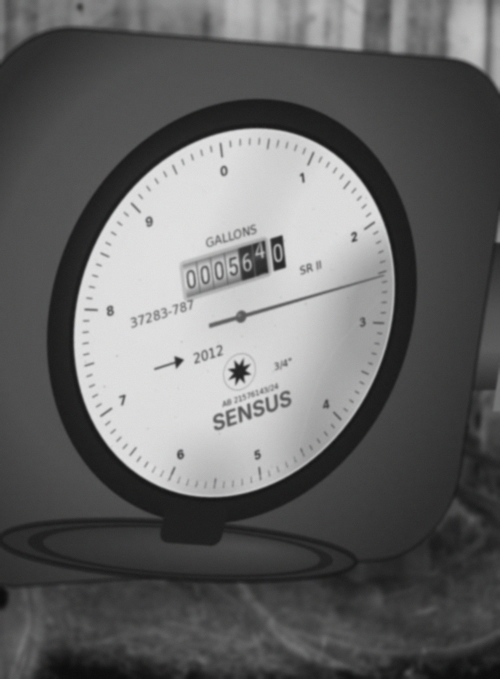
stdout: value=5642.5 unit=gal
